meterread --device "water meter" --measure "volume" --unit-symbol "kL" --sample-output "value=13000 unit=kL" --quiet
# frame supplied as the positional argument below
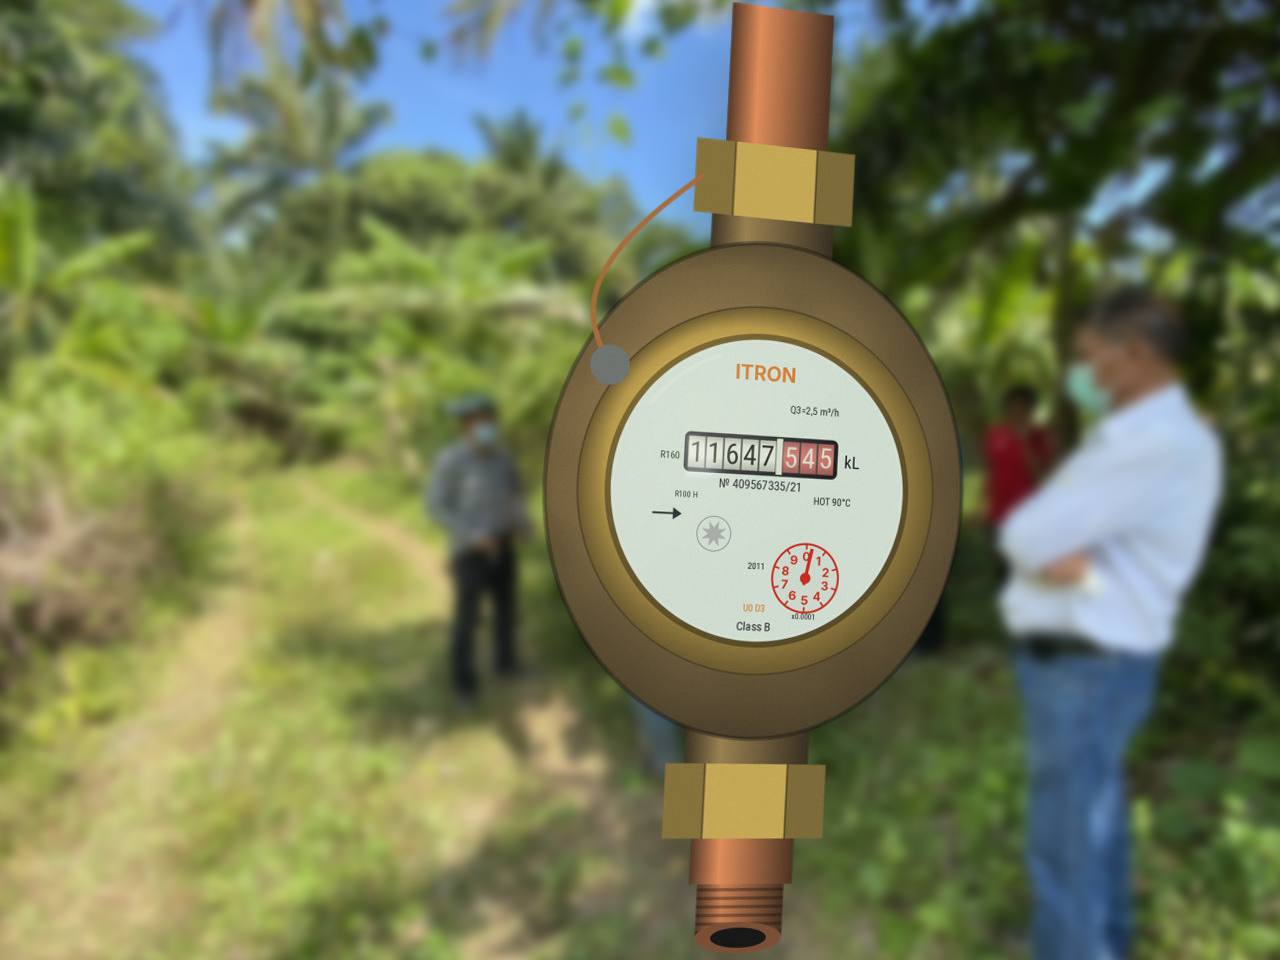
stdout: value=11647.5450 unit=kL
